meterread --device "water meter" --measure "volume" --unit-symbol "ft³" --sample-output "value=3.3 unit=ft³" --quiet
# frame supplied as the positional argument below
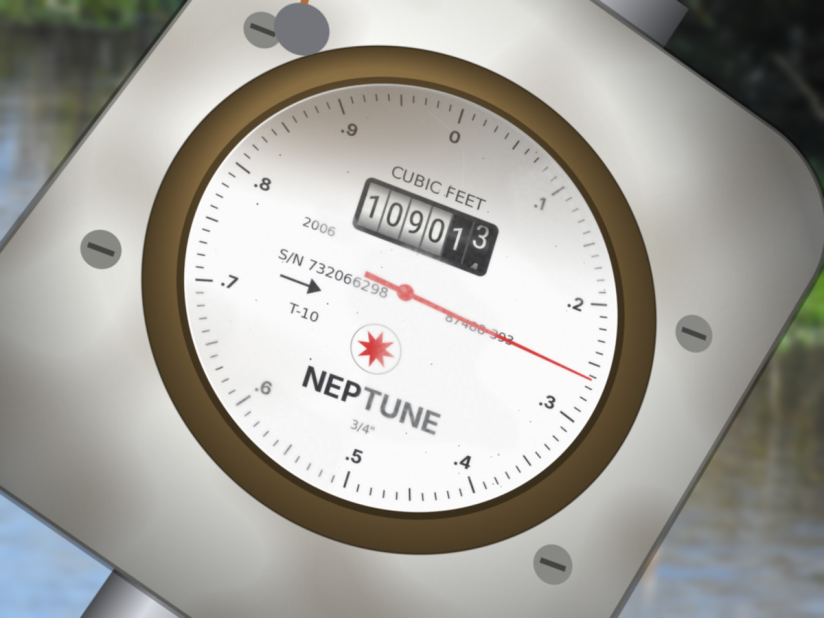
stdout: value=109013.26 unit=ft³
